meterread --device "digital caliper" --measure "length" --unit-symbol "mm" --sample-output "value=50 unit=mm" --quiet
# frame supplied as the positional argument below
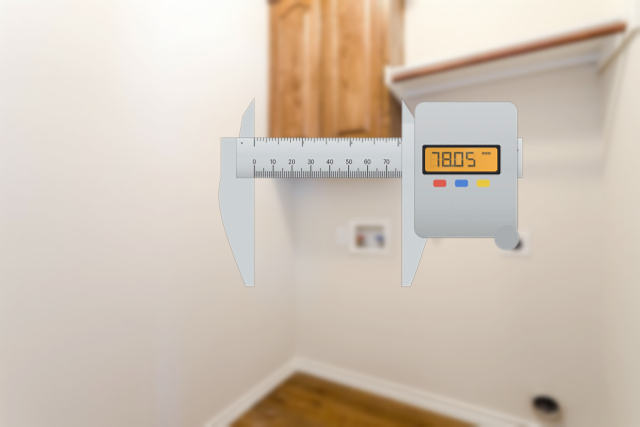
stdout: value=78.05 unit=mm
